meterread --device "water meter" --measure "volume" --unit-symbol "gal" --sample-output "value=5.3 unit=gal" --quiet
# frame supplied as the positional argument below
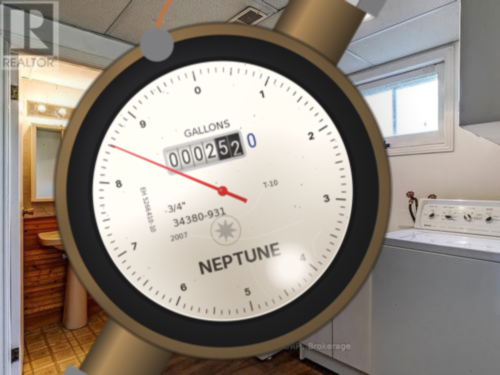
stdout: value=2518.5 unit=gal
